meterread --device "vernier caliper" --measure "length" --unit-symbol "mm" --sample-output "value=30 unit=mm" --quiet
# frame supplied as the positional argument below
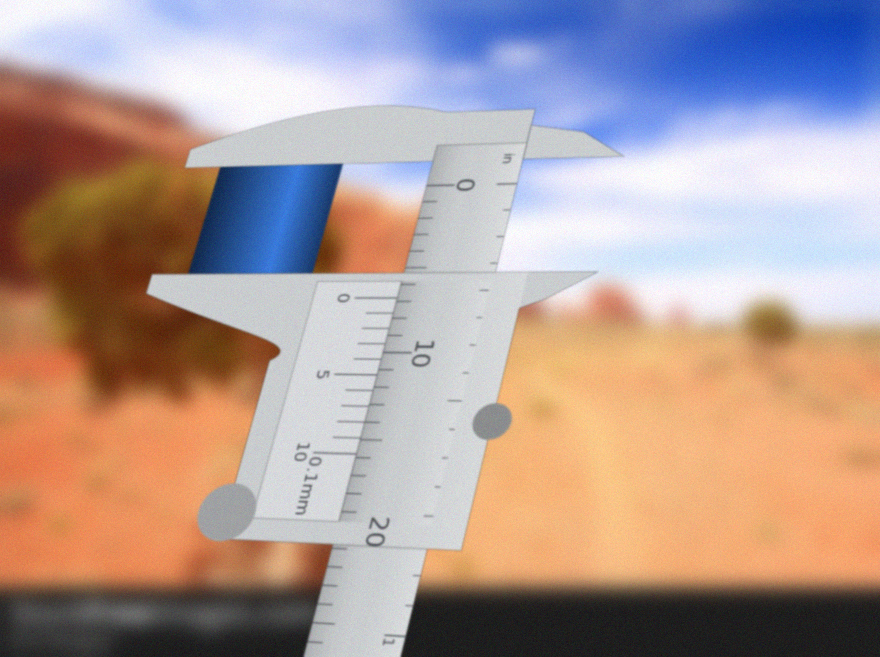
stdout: value=6.8 unit=mm
